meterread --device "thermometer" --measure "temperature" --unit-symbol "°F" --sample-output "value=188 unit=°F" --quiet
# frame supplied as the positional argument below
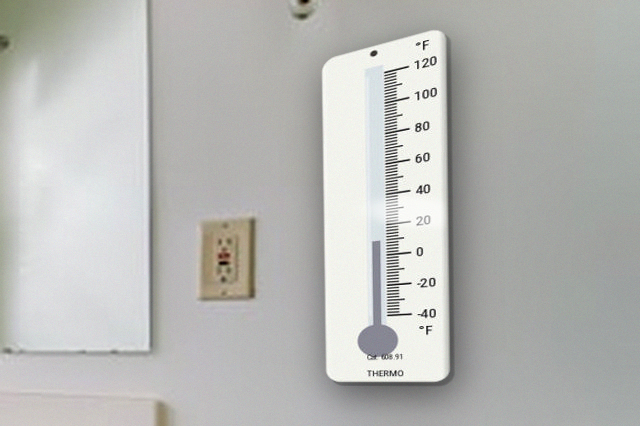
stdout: value=10 unit=°F
